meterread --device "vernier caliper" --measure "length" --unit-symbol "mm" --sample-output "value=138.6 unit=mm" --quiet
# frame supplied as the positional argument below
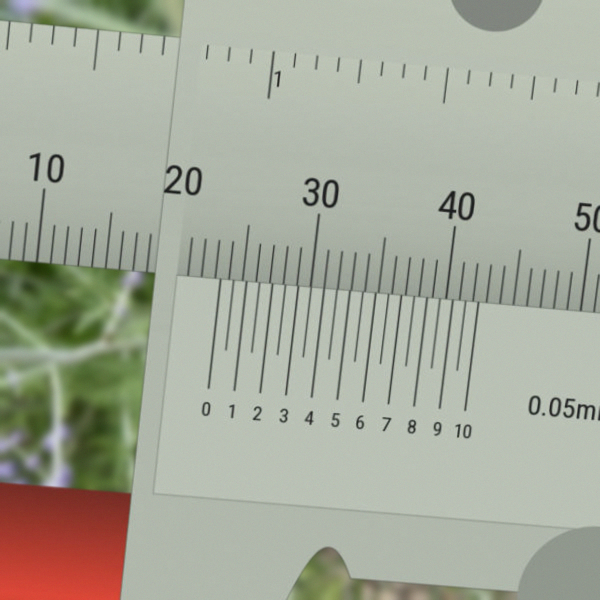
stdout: value=23.4 unit=mm
